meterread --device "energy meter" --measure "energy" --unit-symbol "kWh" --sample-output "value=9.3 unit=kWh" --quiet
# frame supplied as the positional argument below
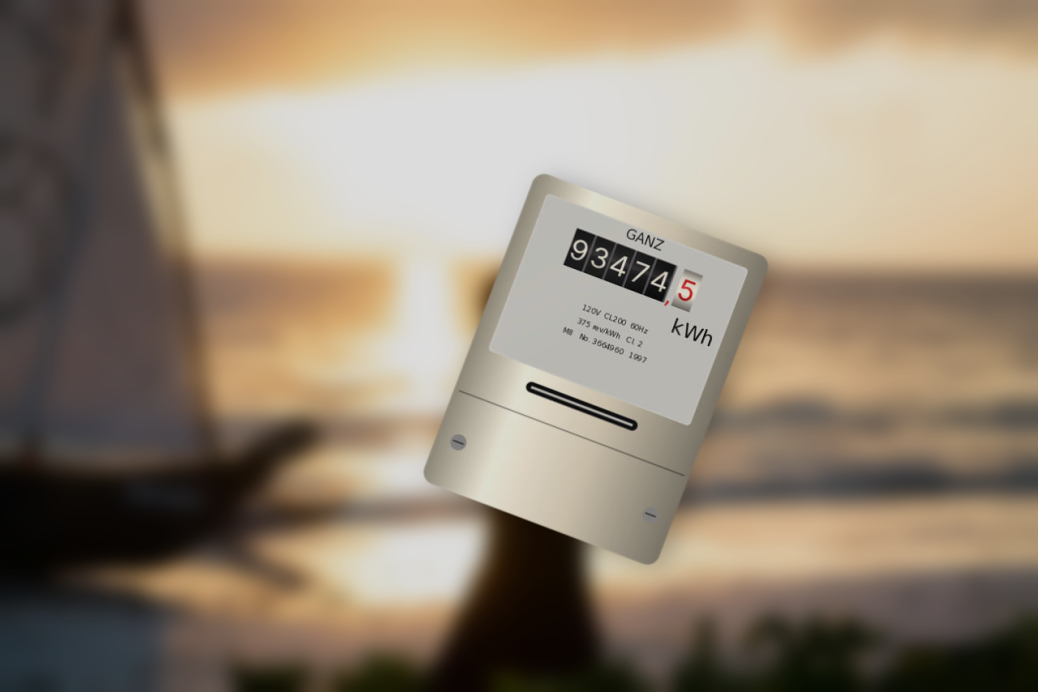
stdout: value=93474.5 unit=kWh
